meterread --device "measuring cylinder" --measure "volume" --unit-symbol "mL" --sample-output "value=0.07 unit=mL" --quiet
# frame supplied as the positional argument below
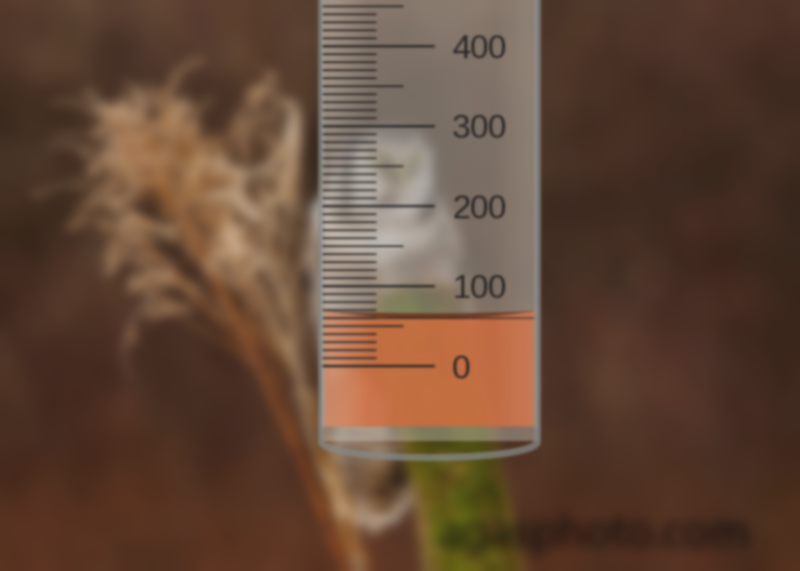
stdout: value=60 unit=mL
